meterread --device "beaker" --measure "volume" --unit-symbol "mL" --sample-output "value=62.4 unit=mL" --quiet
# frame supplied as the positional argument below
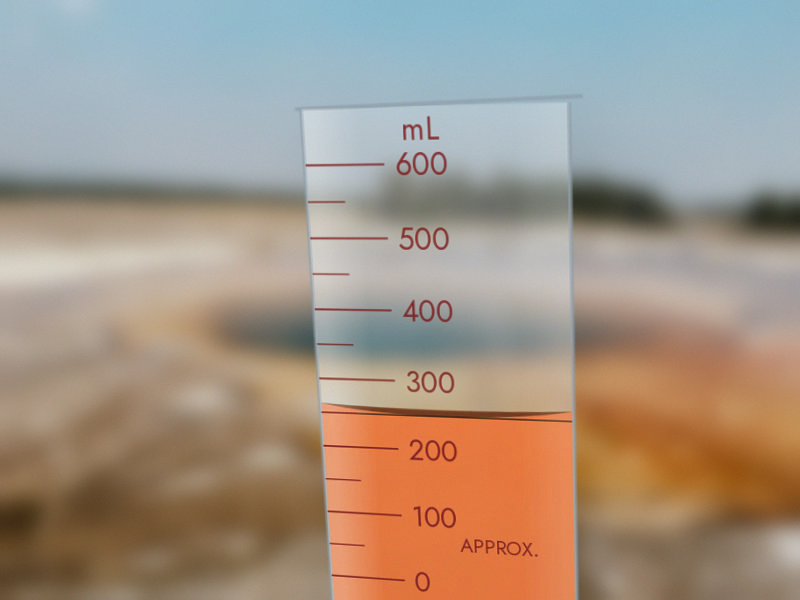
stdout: value=250 unit=mL
